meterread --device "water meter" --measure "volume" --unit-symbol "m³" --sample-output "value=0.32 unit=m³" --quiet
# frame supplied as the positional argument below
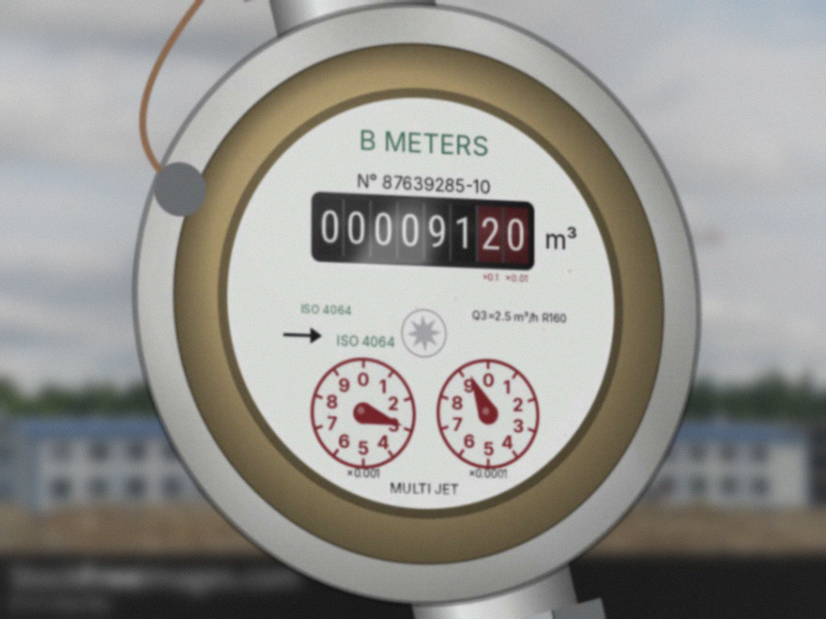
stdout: value=91.2029 unit=m³
